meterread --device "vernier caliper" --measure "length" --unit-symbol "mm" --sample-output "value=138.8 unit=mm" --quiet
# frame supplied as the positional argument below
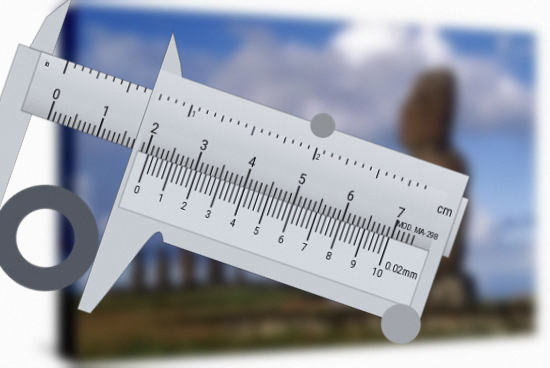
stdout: value=20.5 unit=mm
